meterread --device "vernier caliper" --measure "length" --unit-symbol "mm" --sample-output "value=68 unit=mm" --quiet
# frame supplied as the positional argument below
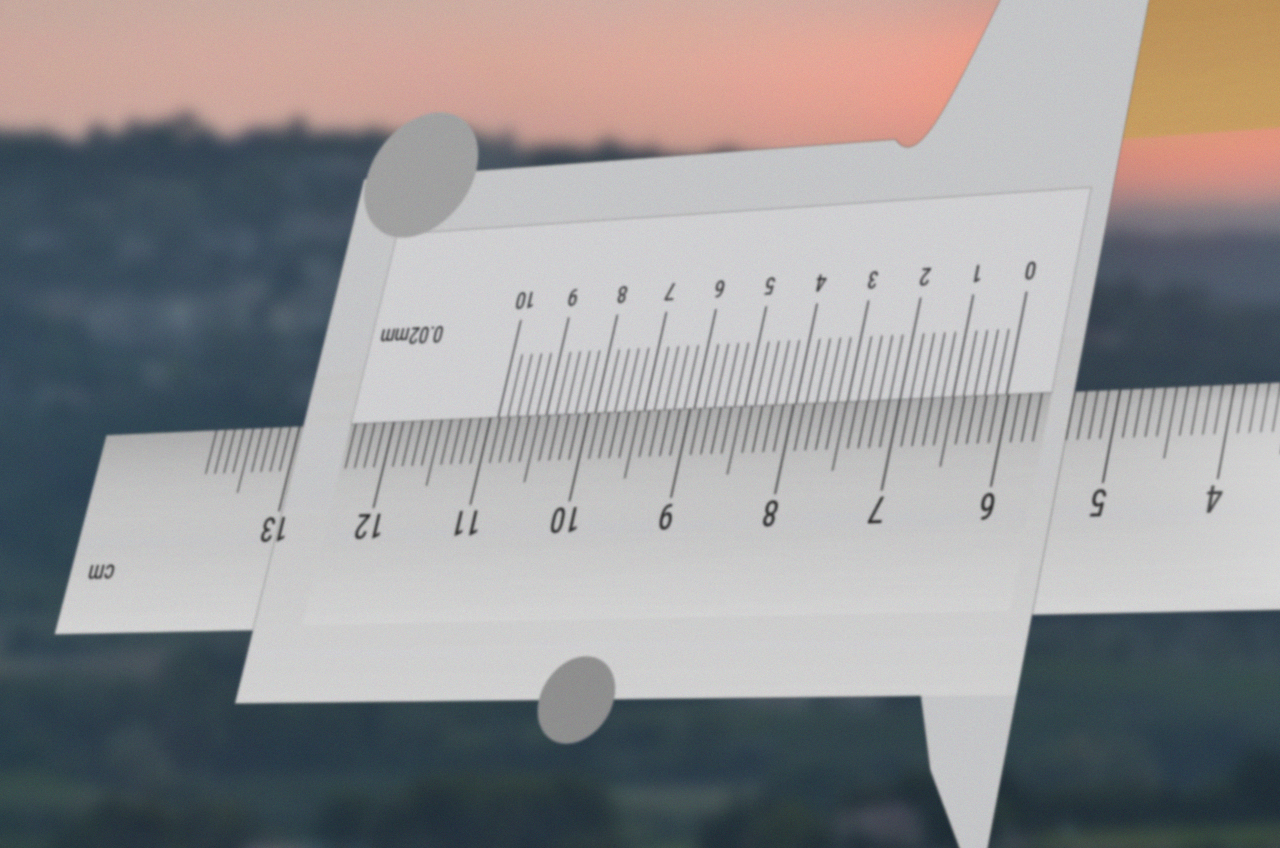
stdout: value=60.2 unit=mm
